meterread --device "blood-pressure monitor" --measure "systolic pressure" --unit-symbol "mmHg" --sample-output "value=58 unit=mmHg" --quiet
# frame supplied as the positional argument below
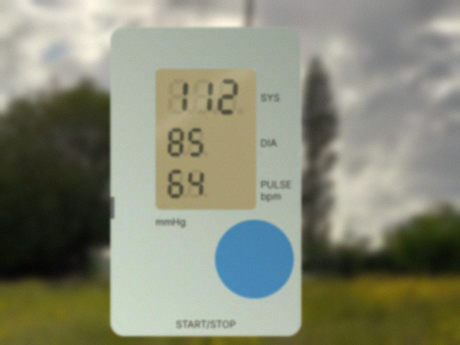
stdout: value=112 unit=mmHg
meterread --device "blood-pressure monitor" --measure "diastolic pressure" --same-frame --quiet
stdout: value=85 unit=mmHg
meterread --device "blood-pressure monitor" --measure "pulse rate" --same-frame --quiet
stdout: value=64 unit=bpm
